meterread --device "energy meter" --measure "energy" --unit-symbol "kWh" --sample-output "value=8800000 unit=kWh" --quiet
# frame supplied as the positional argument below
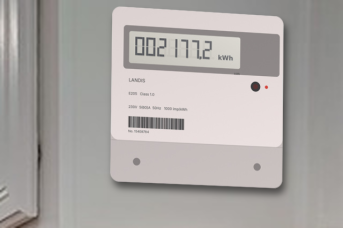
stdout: value=2177.2 unit=kWh
